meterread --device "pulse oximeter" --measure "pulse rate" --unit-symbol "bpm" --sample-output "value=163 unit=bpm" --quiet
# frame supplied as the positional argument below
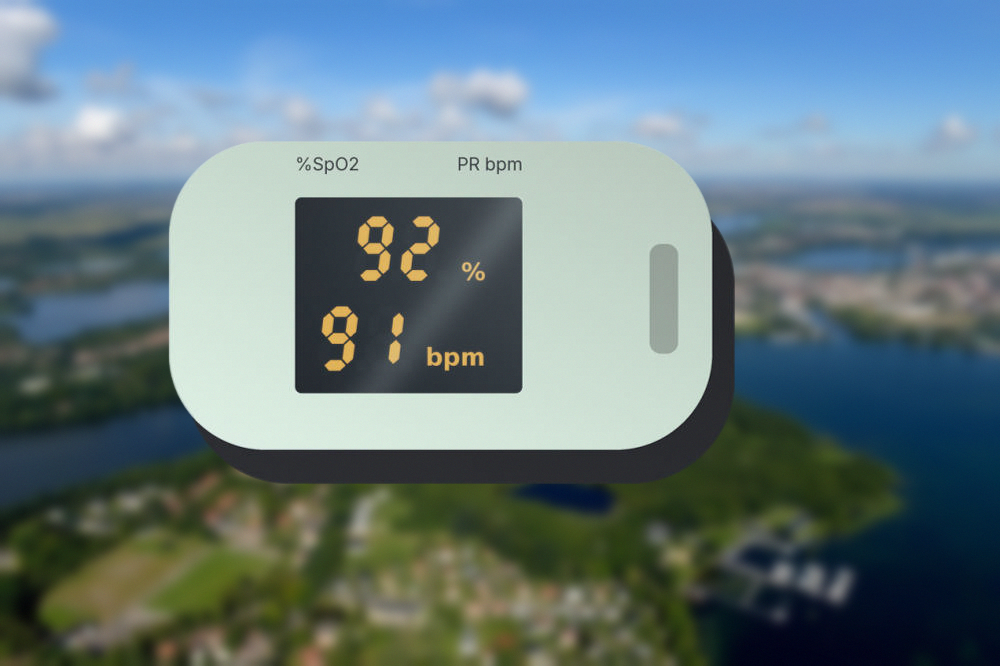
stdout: value=91 unit=bpm
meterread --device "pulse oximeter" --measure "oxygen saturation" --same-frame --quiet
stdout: value=92 unit=%
